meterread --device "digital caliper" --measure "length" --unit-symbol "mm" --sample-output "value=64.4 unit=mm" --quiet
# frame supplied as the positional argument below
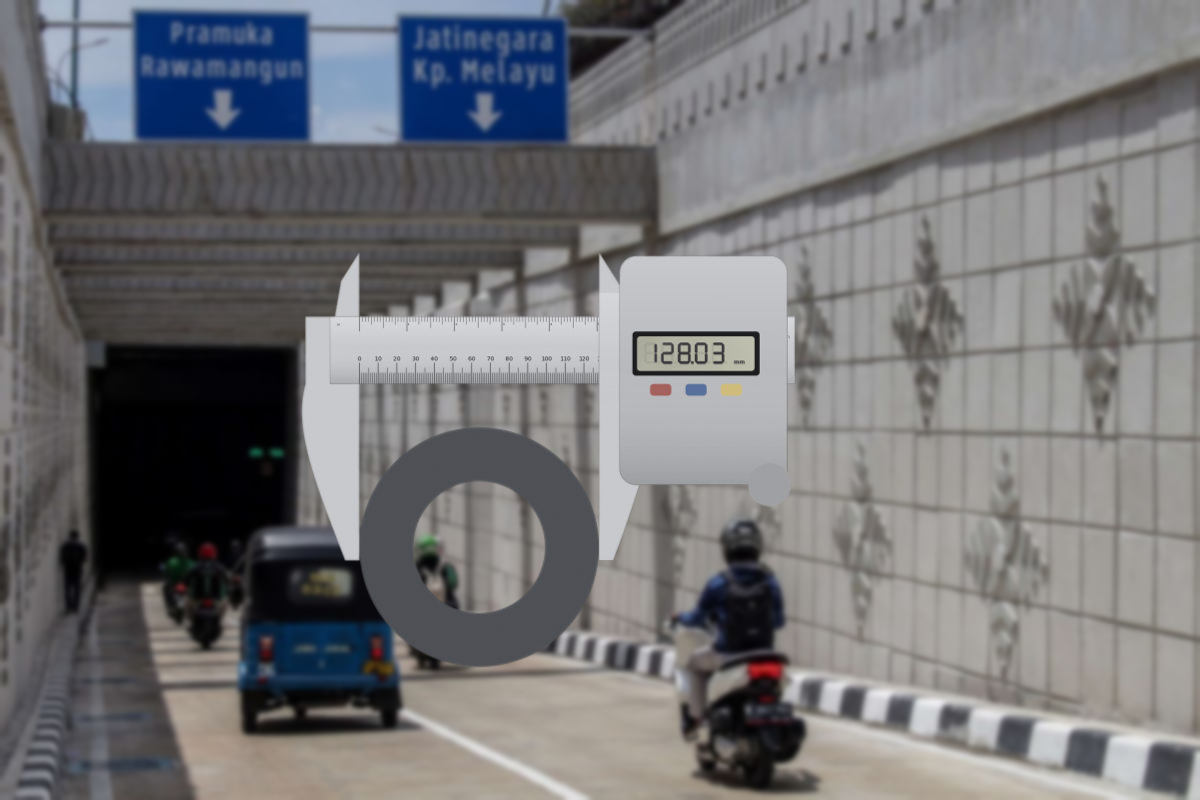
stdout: value=128.03 unit=mm
